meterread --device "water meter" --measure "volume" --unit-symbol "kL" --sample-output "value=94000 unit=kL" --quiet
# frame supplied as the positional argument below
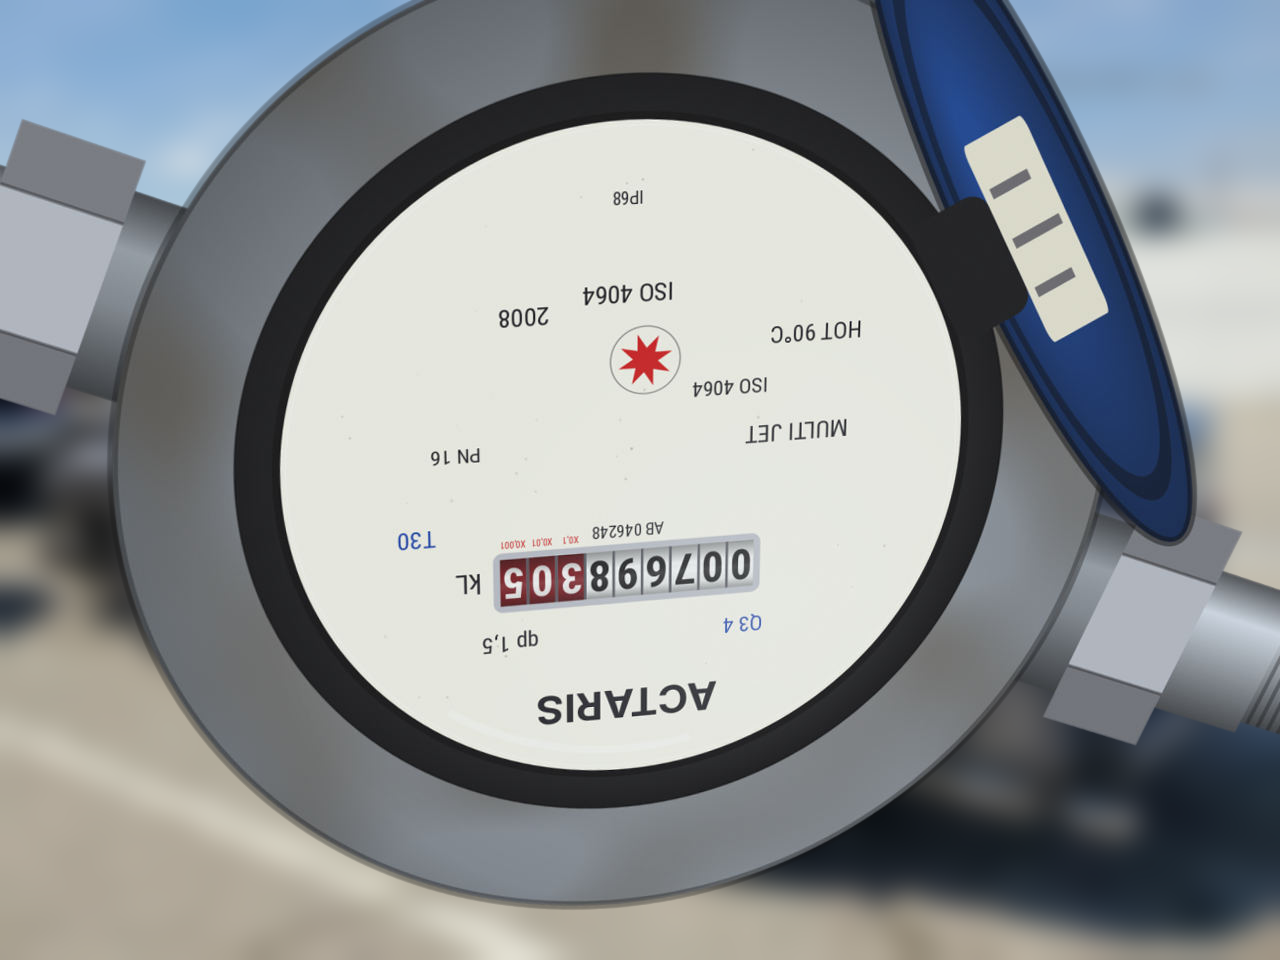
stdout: value=7698.305 unit=kL
